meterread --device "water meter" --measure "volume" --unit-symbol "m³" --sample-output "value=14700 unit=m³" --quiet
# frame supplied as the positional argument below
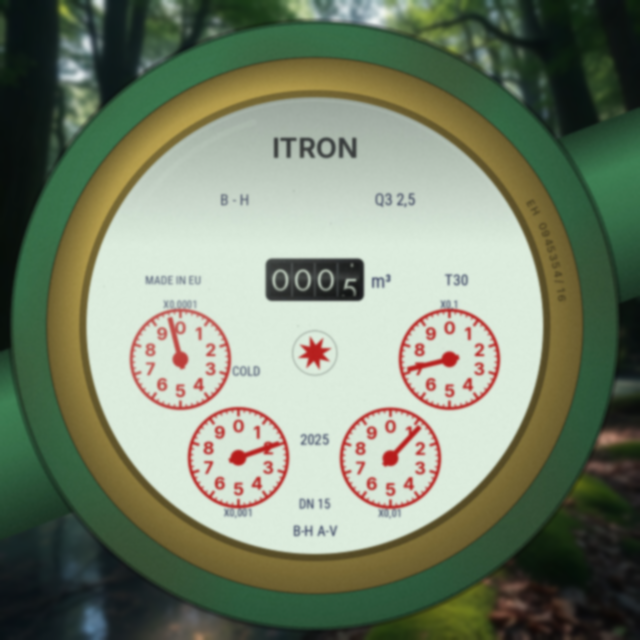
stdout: value=4.7119 unit=m³
